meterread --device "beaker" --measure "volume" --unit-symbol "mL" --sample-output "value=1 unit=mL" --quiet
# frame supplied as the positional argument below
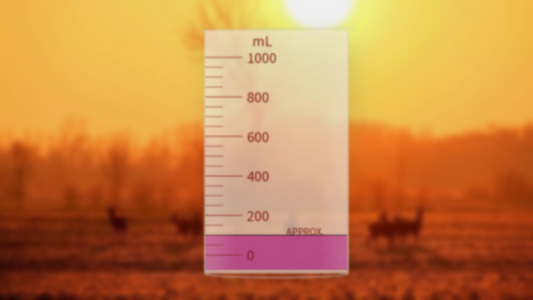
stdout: value=100 unit=mL
